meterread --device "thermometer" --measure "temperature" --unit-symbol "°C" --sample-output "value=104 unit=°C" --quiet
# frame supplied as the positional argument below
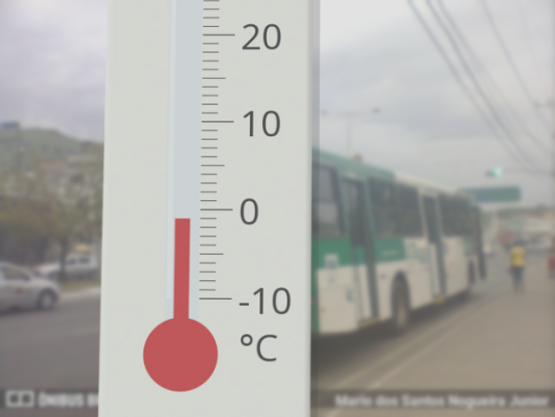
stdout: value=-1 unit=°C
